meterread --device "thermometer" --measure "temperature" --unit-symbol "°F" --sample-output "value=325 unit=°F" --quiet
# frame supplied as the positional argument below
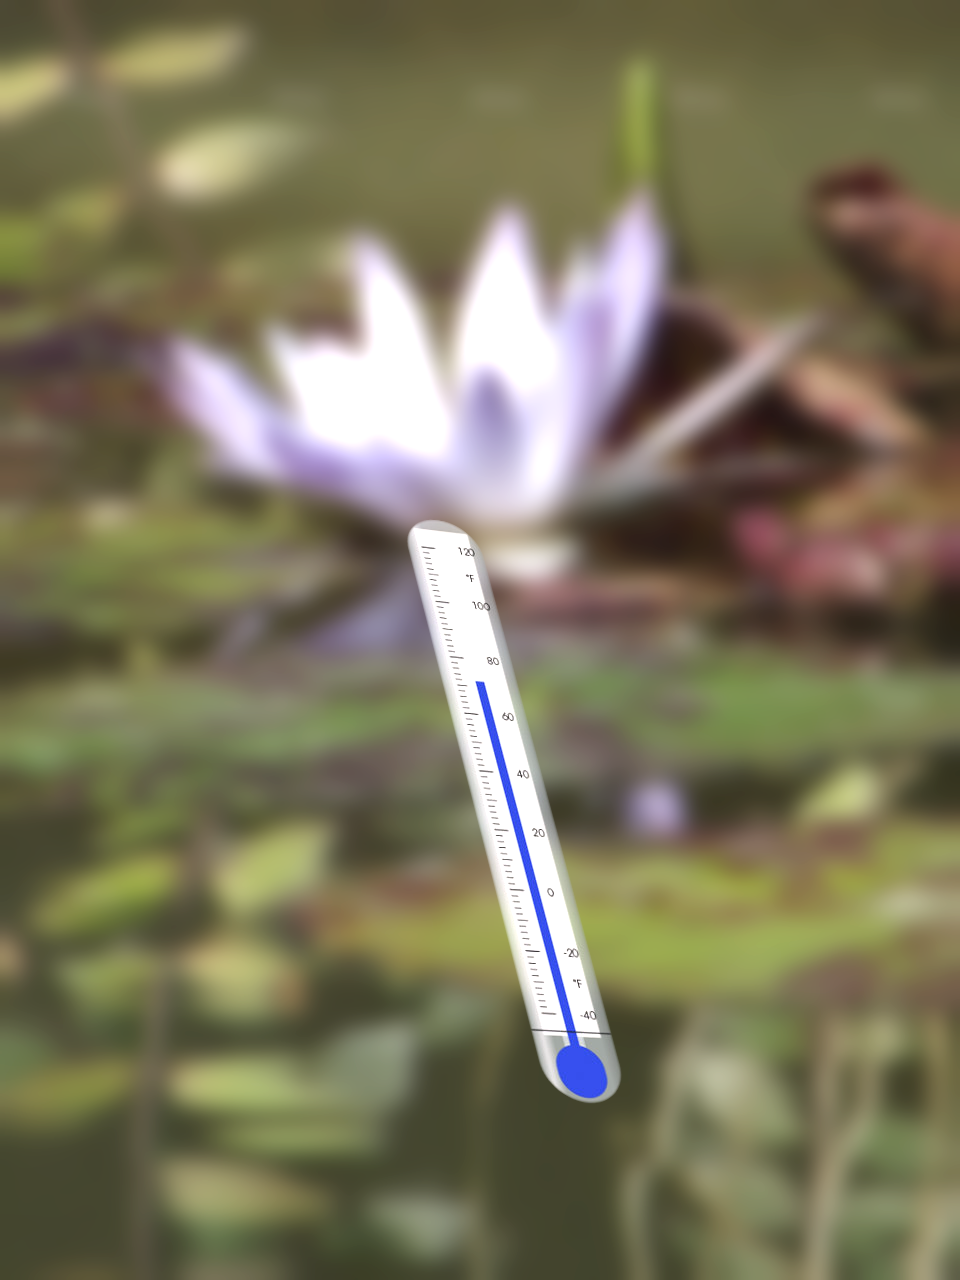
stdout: value=72 unit=°F
